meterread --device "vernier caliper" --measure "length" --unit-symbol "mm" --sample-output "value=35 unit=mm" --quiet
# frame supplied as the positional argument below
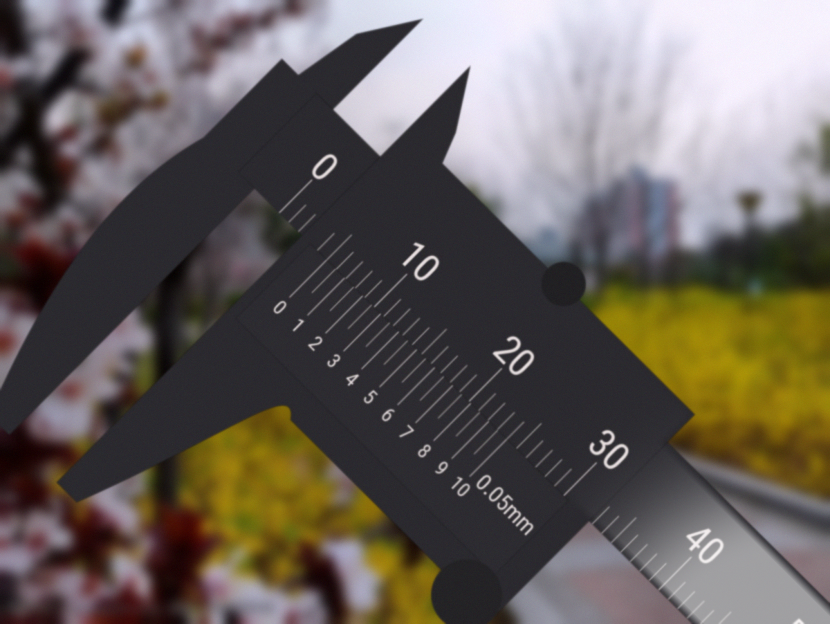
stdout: value=5.0 unit=mm
